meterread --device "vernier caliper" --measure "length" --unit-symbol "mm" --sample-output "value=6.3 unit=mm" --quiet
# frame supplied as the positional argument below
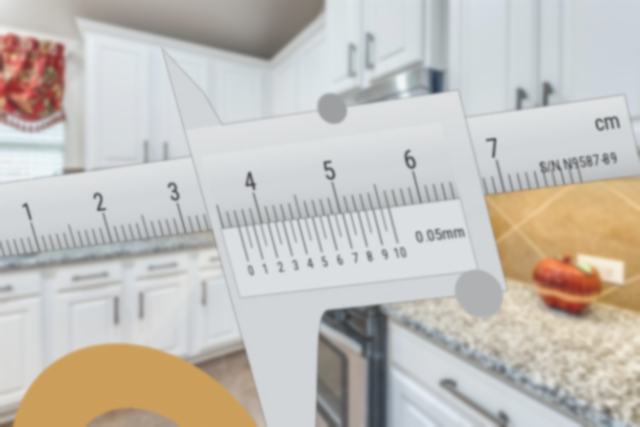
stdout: value=37.0 unit=mm
